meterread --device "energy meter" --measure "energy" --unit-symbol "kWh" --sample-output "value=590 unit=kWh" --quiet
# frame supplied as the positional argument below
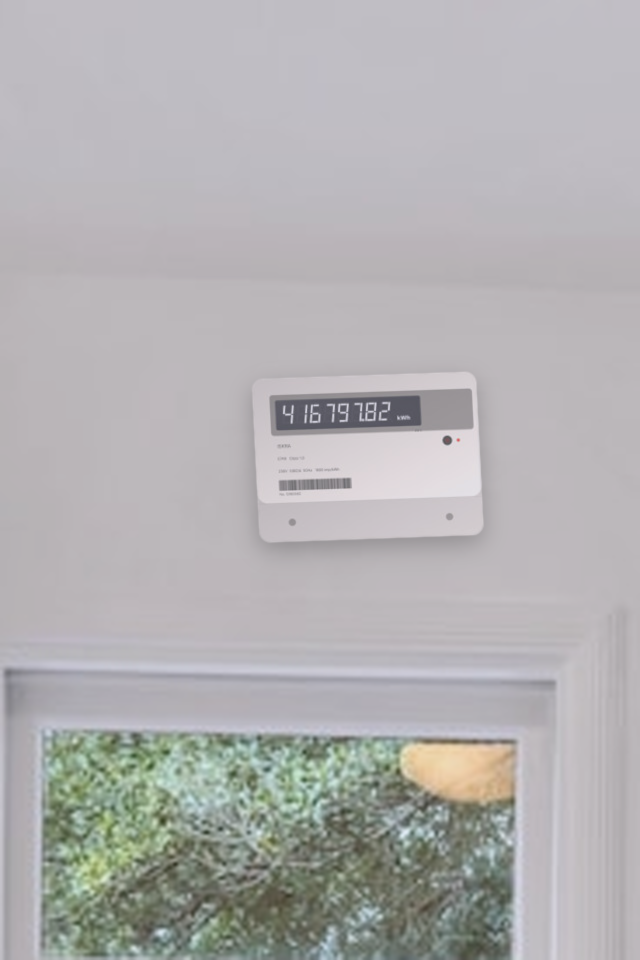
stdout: value=416797.82 unit=kWh
